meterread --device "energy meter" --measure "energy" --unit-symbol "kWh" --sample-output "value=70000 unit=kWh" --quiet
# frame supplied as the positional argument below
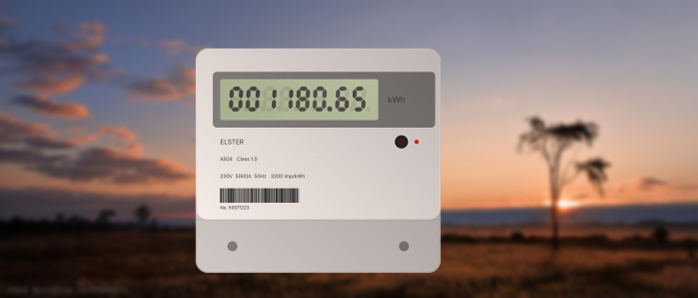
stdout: value=1180.65 unit=kWh
